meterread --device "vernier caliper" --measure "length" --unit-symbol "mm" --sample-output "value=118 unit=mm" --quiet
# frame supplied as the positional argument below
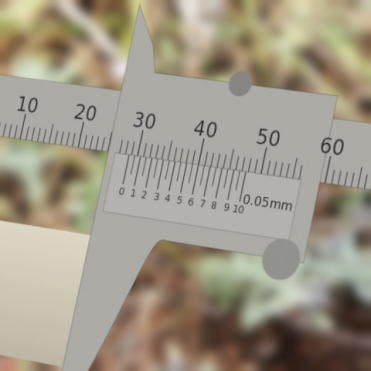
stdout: value=28.6 unit=mm
